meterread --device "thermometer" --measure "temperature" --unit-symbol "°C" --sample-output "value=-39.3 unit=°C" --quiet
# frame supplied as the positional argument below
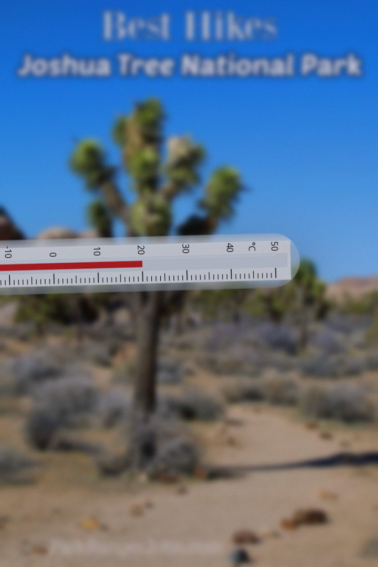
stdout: value=20 unit=°C
